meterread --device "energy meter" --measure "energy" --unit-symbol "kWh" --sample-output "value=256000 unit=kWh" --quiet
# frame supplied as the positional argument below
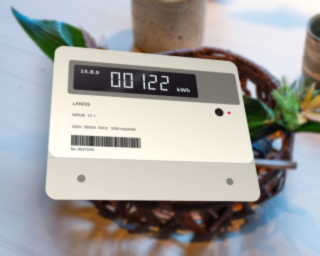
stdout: value=122 unit=kWh
